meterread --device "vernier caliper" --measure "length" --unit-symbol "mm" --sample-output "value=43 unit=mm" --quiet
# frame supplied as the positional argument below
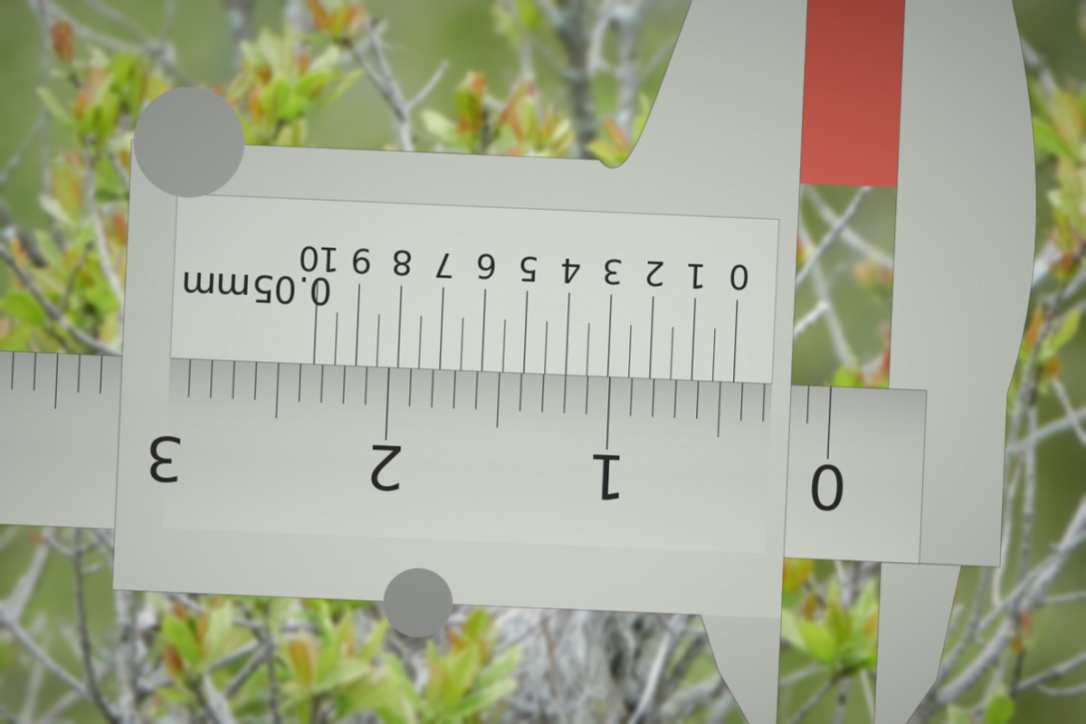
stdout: value=4.40 unit=mm
